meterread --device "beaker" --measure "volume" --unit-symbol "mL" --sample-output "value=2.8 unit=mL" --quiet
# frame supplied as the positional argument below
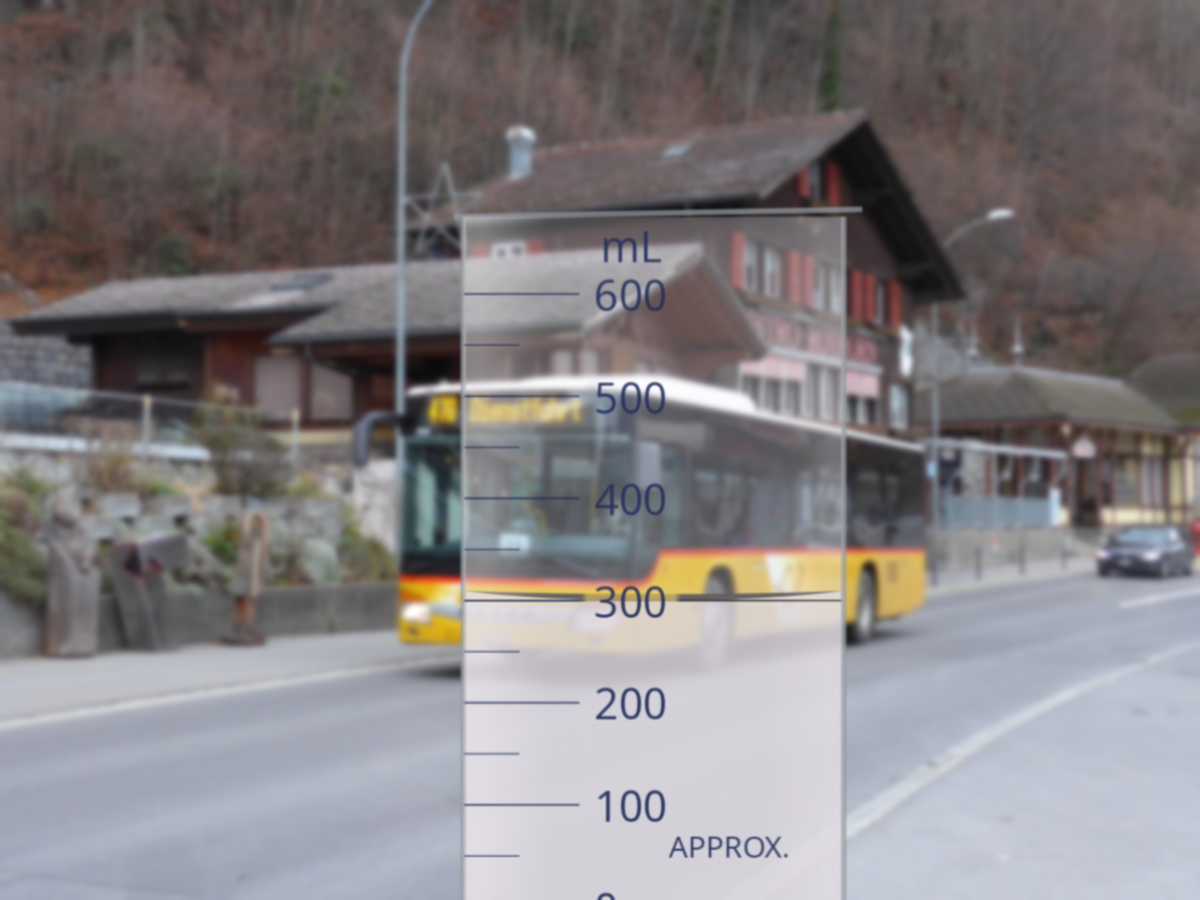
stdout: value=300 unit=mL
